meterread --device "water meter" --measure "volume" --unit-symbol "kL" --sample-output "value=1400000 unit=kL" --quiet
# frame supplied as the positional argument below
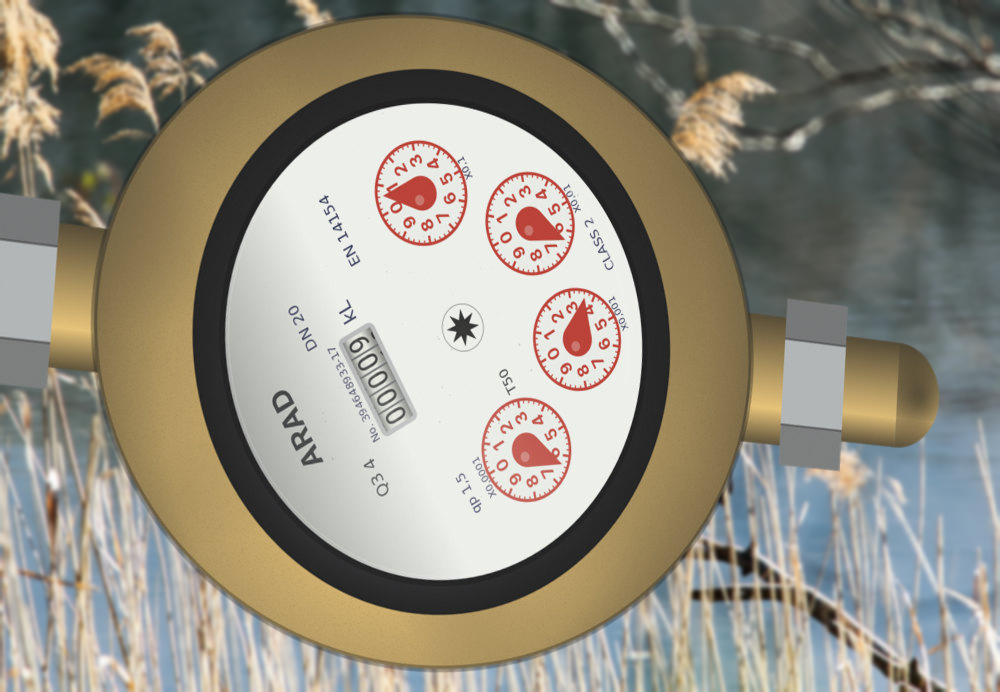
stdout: value=9.0636 unit=kL
